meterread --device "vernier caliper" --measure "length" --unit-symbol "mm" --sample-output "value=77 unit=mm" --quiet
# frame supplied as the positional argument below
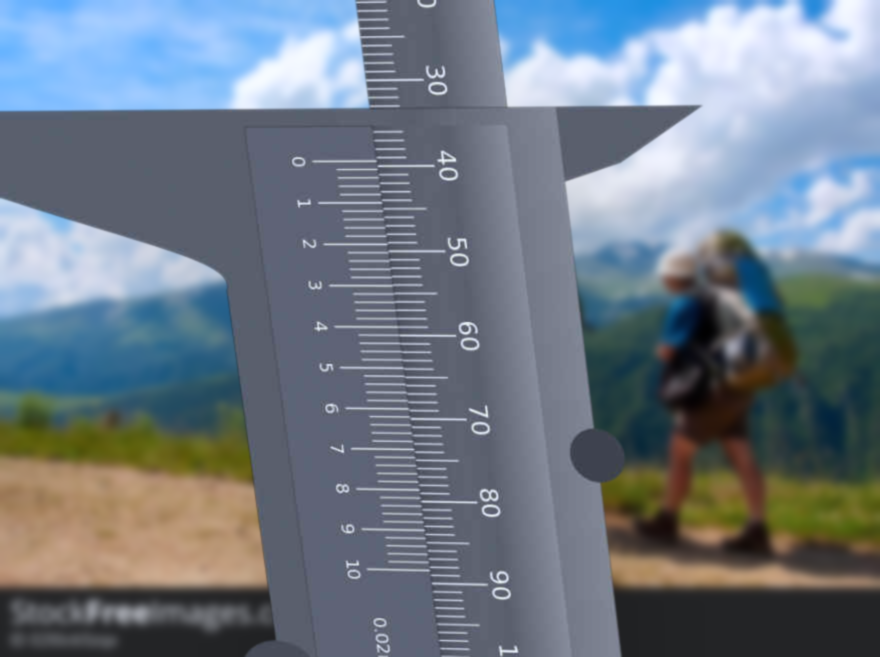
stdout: value=39.4 unit=mm
